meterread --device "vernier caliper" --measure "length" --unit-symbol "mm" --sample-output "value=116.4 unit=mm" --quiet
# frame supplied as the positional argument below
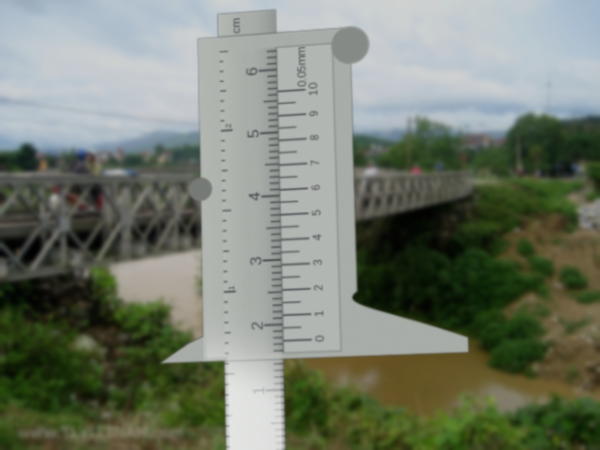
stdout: value=17.5 unit=mm
